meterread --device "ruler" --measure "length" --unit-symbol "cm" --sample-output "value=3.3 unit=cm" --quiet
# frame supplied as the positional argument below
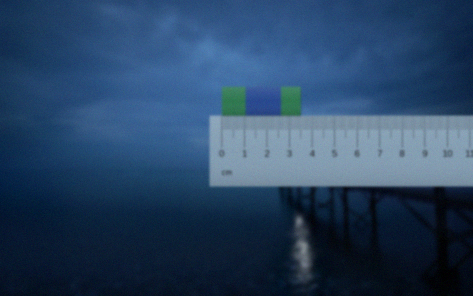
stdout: value=3.5 unit=cm
